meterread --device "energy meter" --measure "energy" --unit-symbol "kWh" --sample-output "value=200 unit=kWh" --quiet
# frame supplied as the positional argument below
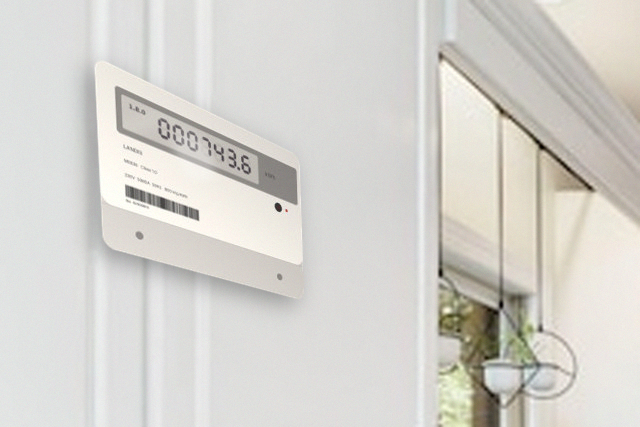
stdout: value=743.6 unit=kWh
